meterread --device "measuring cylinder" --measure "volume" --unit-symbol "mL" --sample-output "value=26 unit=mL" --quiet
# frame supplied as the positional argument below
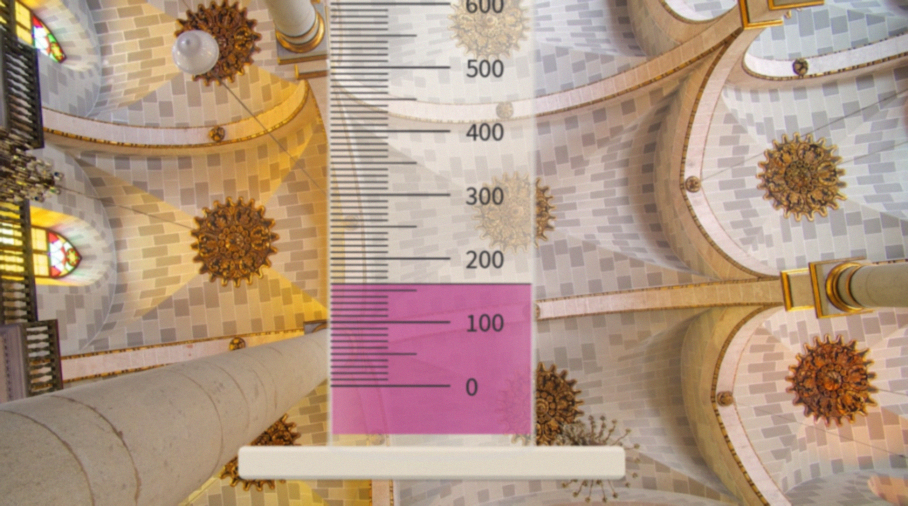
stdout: value=160 unit=mL
